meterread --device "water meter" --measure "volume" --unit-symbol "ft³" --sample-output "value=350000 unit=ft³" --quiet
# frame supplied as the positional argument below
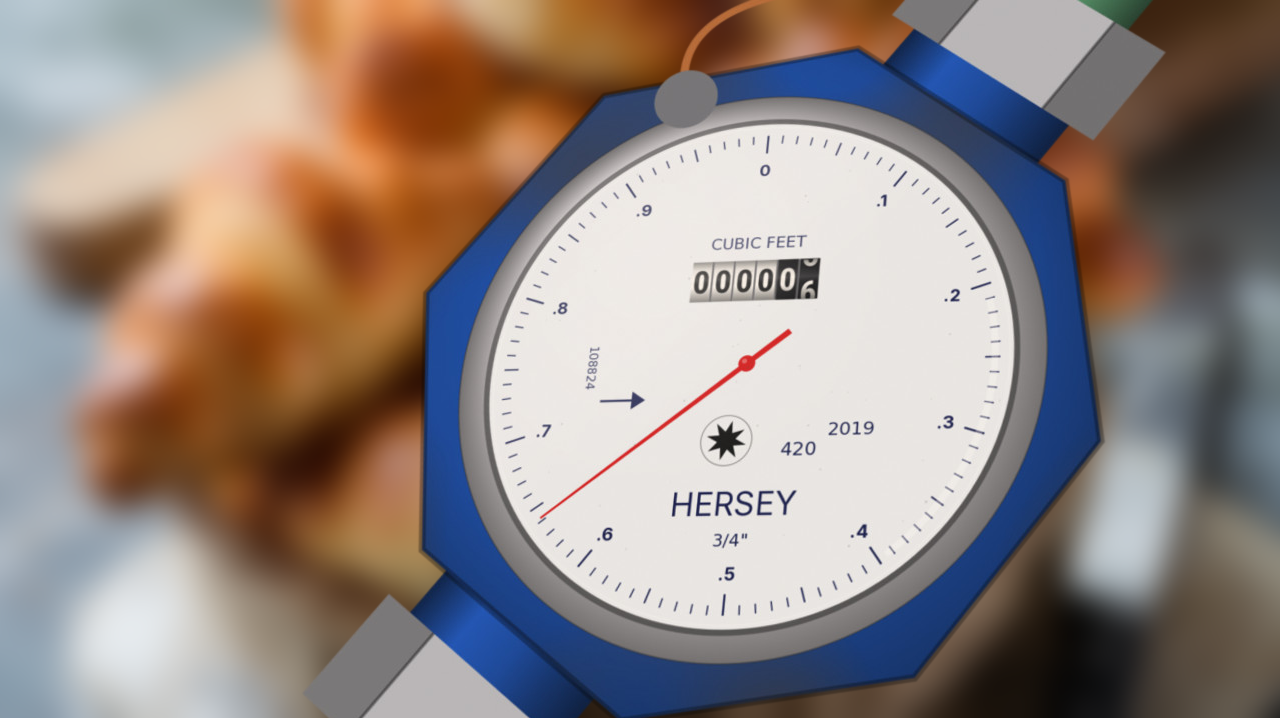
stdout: value=5.64 unit=ft³
